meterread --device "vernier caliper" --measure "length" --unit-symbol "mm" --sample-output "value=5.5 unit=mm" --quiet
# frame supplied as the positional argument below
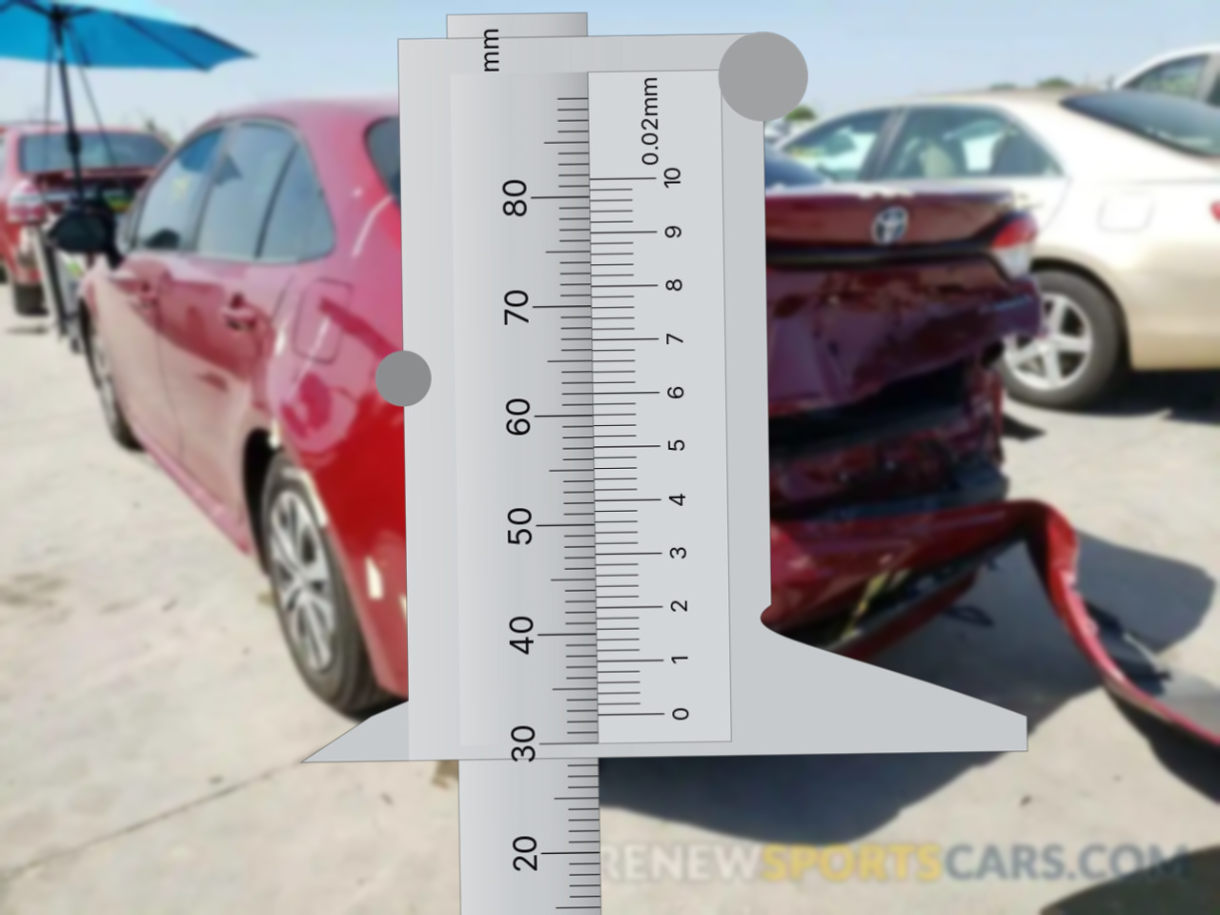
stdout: value=32.6 unit=mm
